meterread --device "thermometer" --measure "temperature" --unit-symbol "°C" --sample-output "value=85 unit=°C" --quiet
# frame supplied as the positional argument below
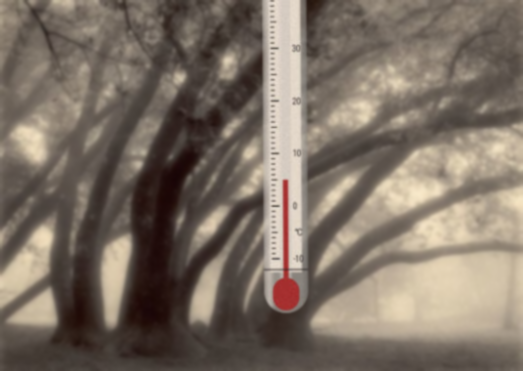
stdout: value=5 unit=°C
